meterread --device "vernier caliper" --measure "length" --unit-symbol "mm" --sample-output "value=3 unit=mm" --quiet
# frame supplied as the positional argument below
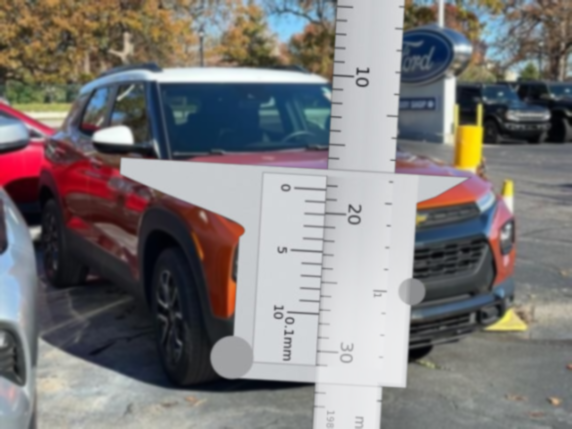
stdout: value=18.3 unit=mm
